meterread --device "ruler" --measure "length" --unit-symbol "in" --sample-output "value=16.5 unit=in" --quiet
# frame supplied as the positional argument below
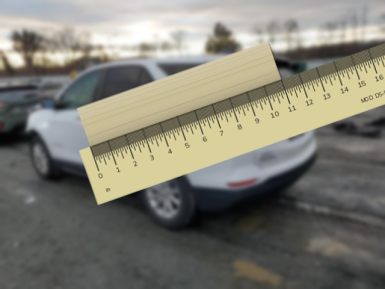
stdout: value=11 unit=in
